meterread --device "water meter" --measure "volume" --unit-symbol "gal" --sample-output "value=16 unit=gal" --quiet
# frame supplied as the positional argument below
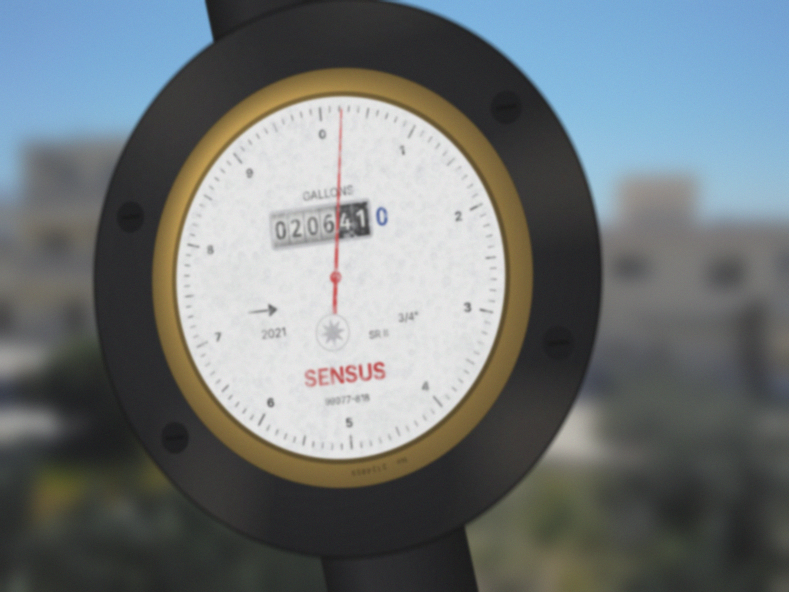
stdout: value=206410.2 unit=gal
